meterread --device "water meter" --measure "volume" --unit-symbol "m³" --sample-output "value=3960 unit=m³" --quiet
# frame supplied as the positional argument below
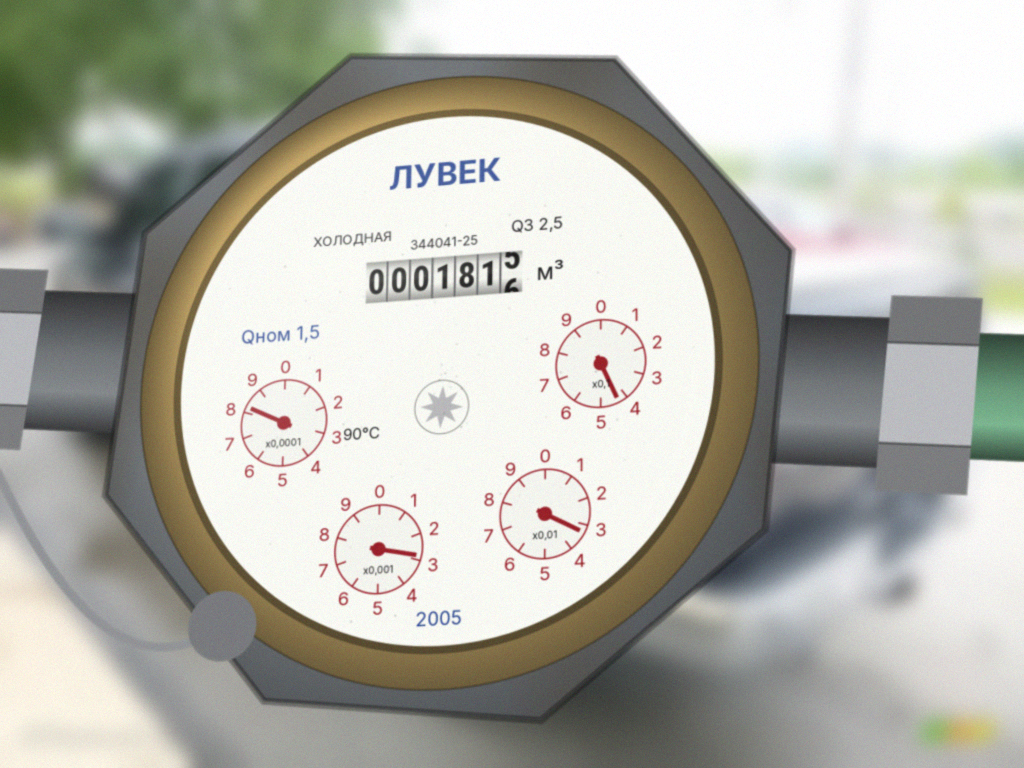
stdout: value=1815.4328 unit=m³
